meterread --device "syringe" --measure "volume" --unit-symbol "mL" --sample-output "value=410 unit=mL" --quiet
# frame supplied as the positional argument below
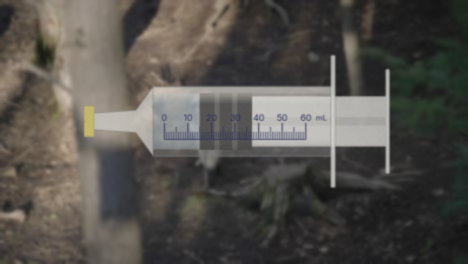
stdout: value=15 unit=mL
